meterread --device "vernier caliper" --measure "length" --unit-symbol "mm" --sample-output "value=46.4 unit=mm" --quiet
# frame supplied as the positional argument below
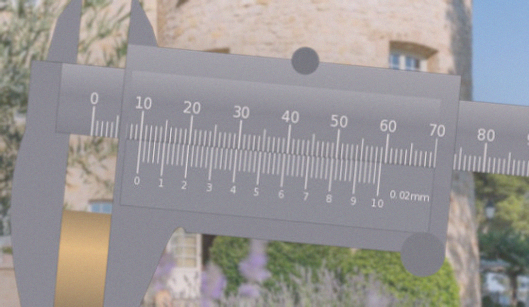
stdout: value=10.0 unit=mm
